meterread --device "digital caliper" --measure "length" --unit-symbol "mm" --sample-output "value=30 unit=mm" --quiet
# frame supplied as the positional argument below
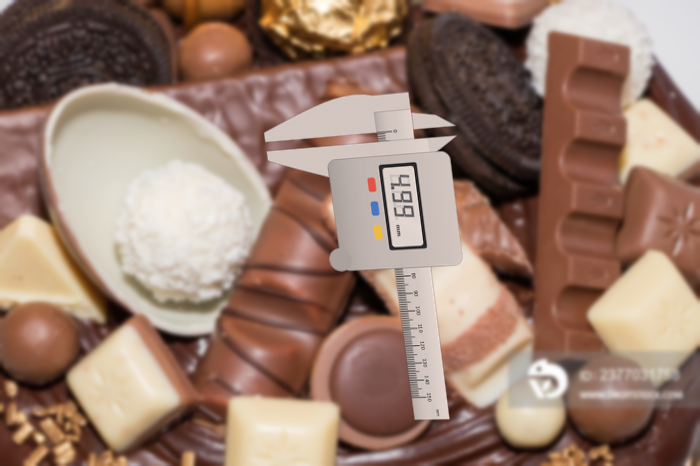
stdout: value=4.99 unit=mm
